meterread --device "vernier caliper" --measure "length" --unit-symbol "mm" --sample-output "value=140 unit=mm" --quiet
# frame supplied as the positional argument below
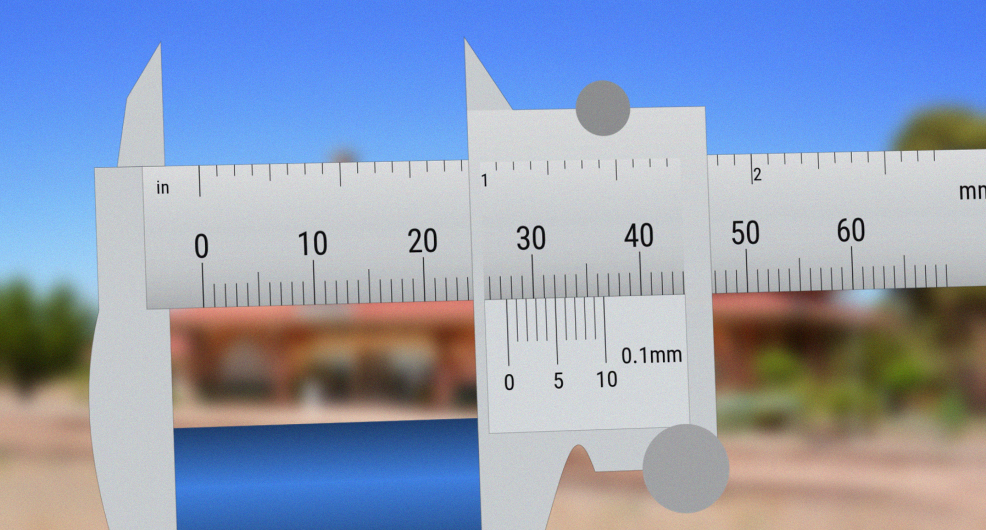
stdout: value=27.5 unit=mm
